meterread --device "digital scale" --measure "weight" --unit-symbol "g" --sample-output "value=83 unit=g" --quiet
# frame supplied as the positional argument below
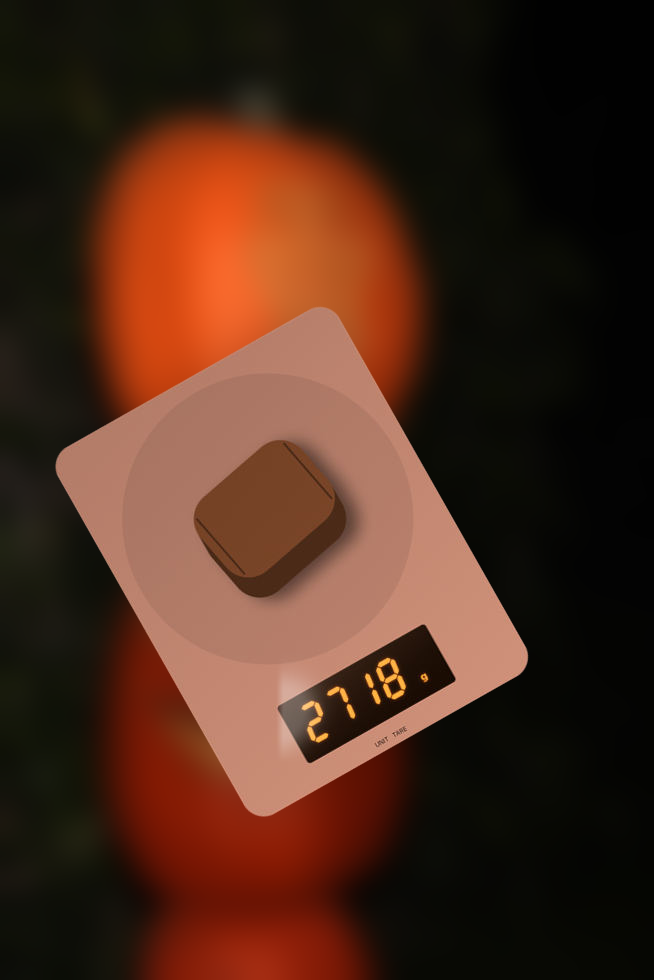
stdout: value=2718 unit=g
